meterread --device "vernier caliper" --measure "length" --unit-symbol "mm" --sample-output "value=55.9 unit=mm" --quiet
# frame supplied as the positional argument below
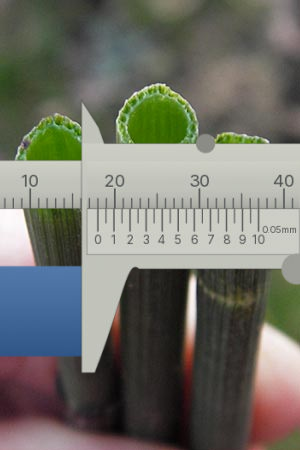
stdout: value=18.0 unit=mm
